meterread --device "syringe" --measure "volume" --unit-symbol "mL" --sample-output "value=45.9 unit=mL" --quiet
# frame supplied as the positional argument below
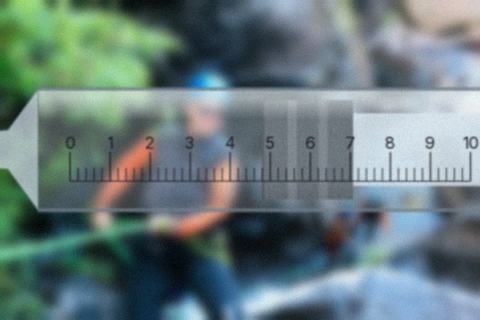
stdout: value=4.8 unit=mL
